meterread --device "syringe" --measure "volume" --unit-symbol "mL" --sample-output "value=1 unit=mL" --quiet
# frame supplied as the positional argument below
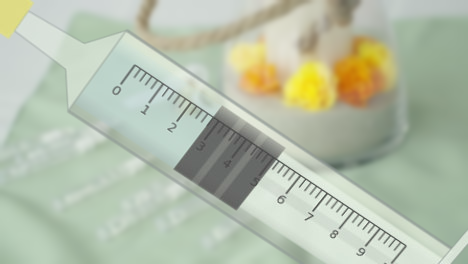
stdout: value=2.8 unit=mL
